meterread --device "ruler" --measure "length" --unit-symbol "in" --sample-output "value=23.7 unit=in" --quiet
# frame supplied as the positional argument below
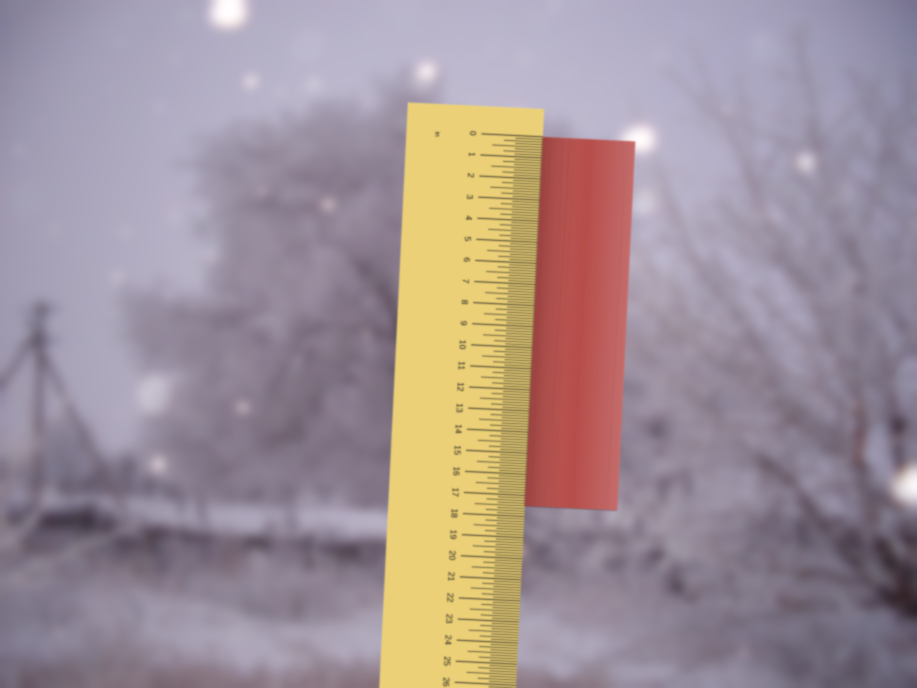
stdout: value=17.5 unit=in
